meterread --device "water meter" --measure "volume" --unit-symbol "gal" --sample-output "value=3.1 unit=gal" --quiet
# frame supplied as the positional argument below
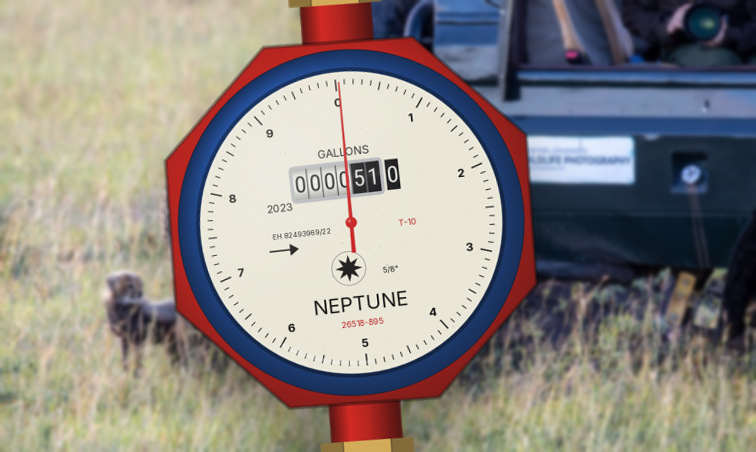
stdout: value=510.0 unit=gal
